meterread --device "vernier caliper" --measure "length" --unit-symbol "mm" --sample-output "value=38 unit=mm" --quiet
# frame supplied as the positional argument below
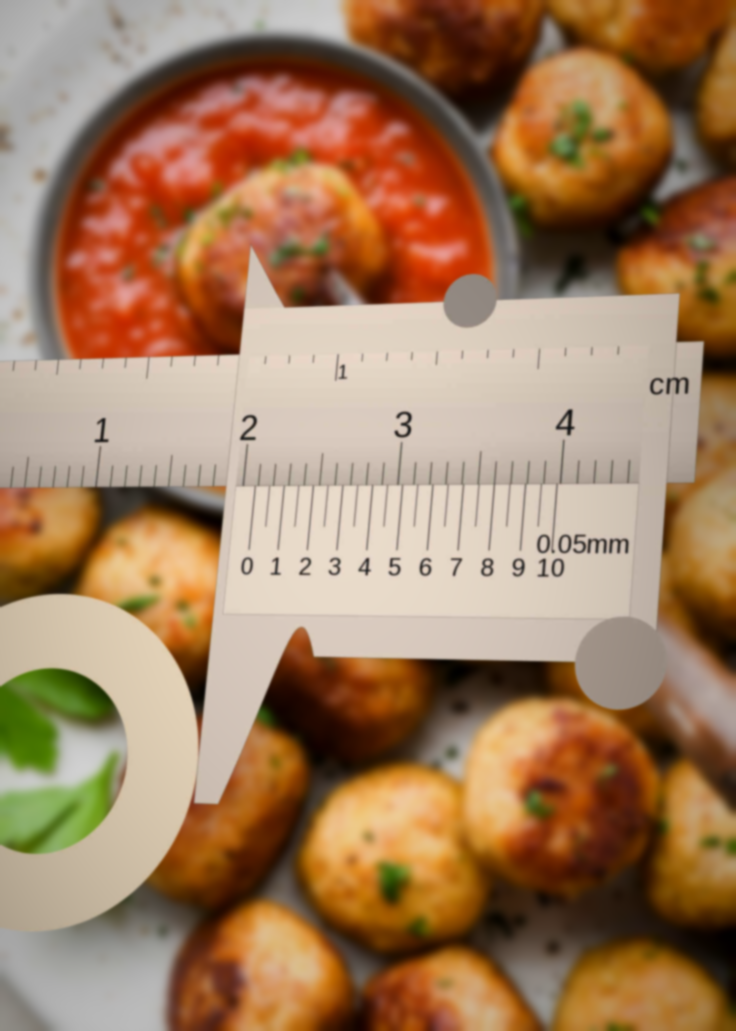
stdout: value=20.8 unit=mm
